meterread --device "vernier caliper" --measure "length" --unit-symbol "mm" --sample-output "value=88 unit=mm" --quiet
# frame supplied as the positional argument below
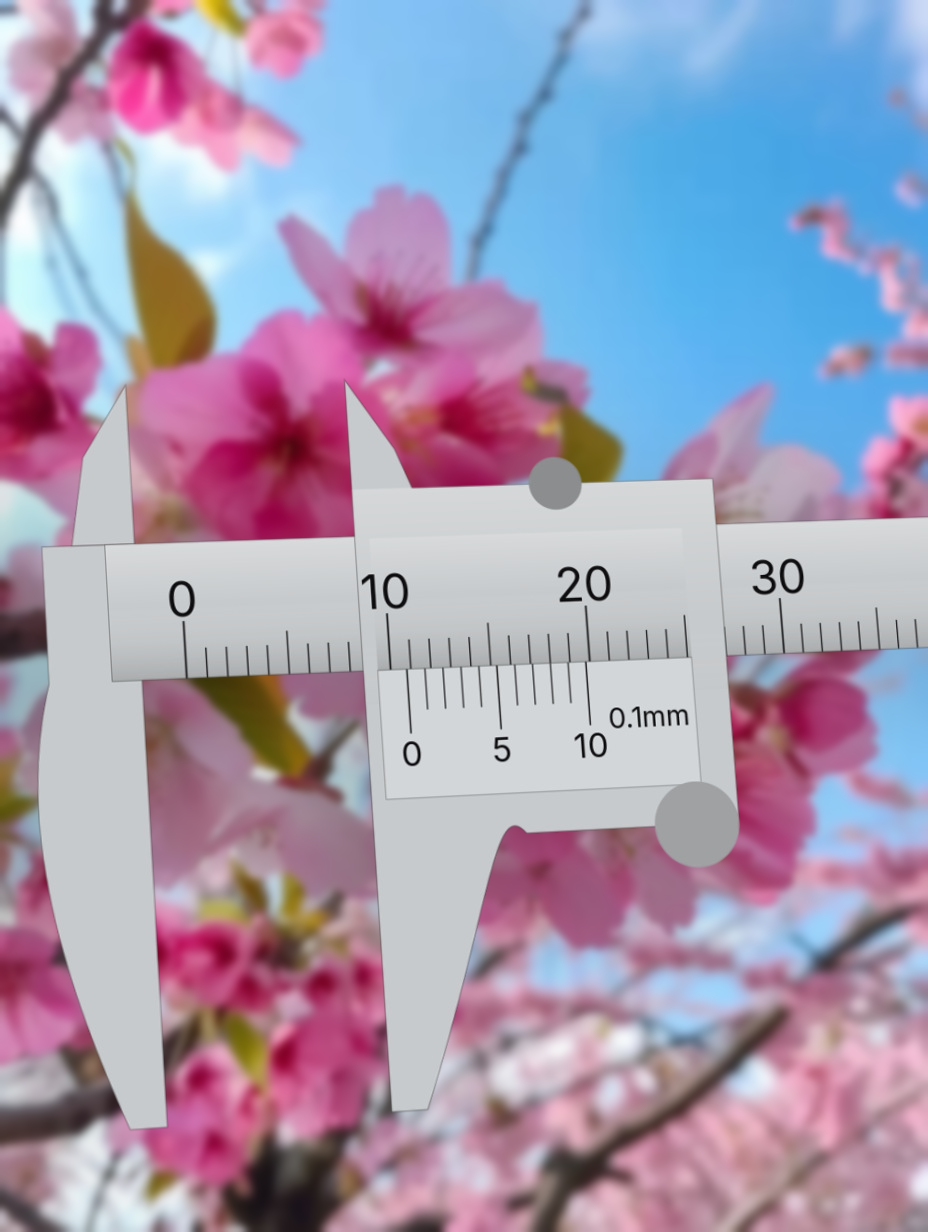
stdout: value=10.8 unit=mm
